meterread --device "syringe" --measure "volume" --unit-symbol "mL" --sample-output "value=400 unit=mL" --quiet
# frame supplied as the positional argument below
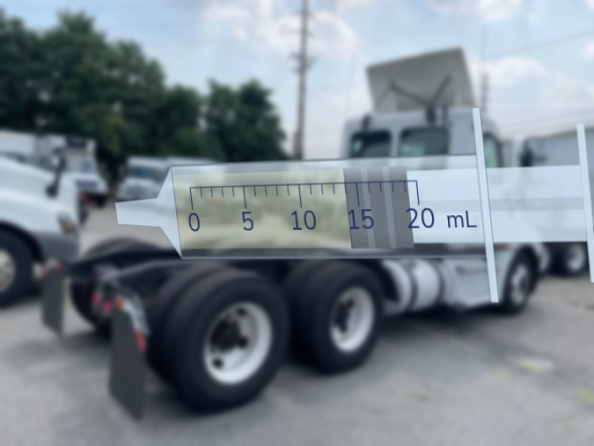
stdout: value=14 unit=mL
